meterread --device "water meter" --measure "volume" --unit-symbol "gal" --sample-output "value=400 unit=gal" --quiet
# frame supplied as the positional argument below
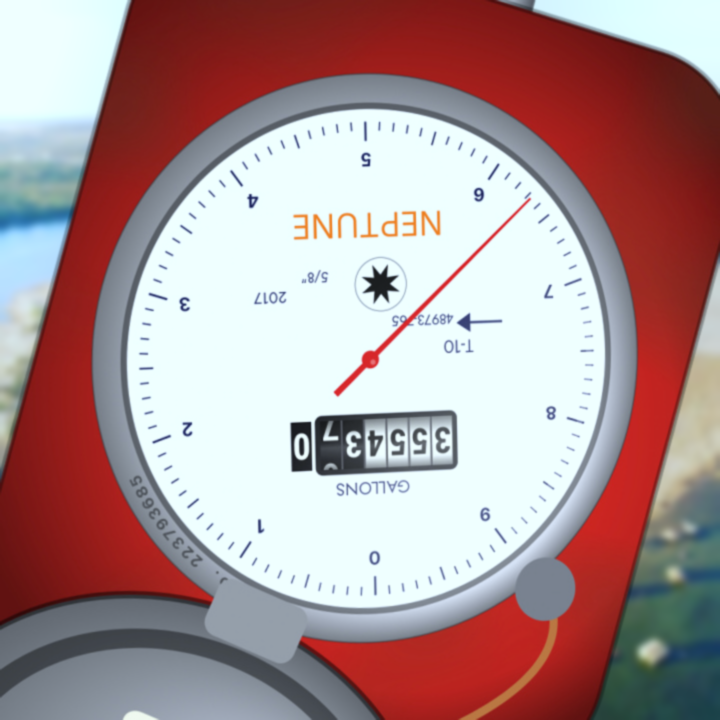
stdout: value=3554366.3 unit=gal
